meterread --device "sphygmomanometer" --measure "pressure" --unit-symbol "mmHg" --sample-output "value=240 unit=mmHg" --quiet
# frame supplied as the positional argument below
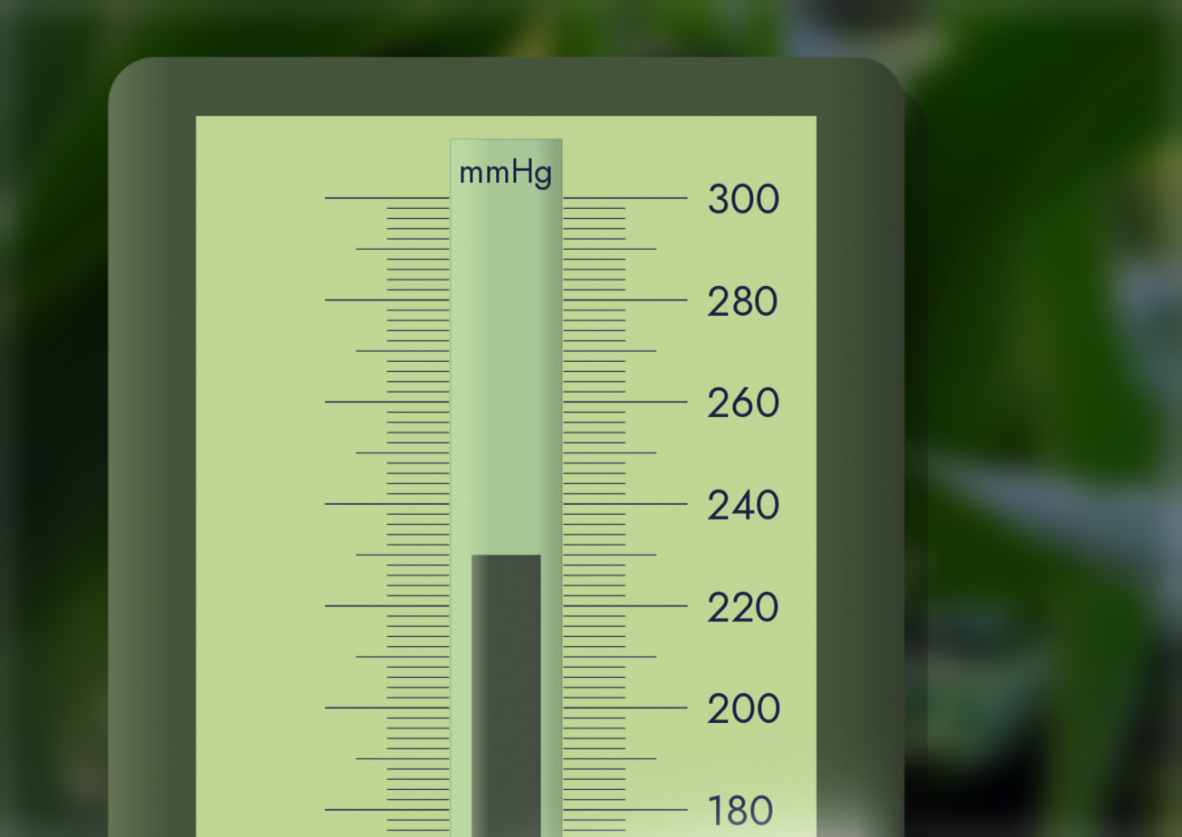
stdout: value=230 unit=mmHg
